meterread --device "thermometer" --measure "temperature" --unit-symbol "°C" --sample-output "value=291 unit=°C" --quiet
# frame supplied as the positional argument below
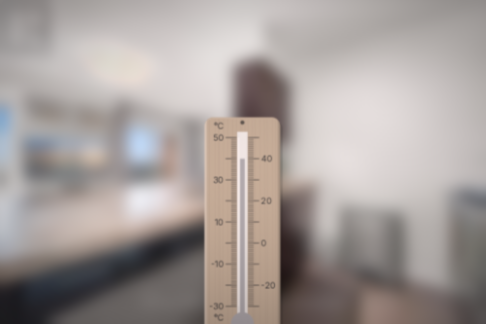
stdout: value=40 unit=°C
